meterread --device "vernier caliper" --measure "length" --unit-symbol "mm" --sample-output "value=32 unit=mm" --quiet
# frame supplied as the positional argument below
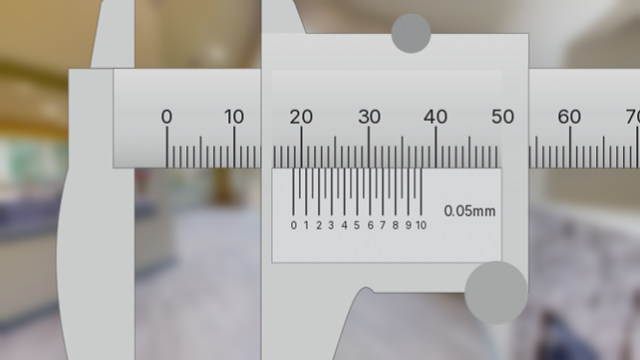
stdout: value=18.8 unit=mm
